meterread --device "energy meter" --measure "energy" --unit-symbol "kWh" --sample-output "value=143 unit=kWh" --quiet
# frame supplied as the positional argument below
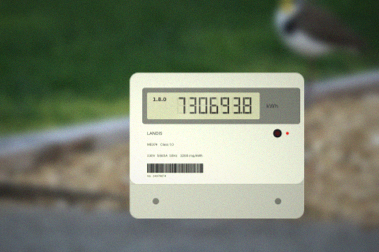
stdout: value=730693.8 unit=kWh
